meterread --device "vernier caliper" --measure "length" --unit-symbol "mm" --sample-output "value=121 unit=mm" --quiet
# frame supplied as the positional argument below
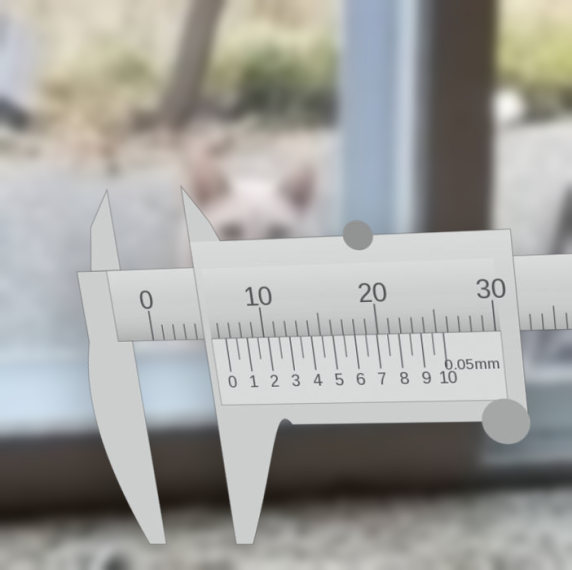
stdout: value=6.6 unit=mm
